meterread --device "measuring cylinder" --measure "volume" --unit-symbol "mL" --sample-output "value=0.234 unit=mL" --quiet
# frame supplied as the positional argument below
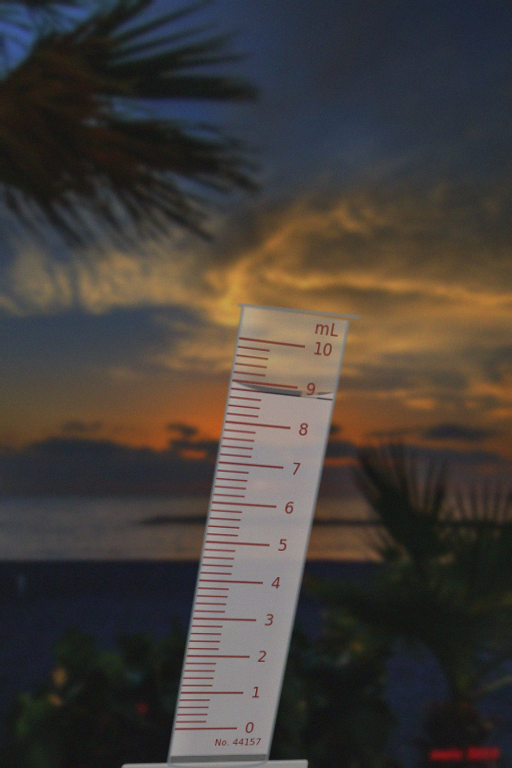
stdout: value=8.8 unit=mL
